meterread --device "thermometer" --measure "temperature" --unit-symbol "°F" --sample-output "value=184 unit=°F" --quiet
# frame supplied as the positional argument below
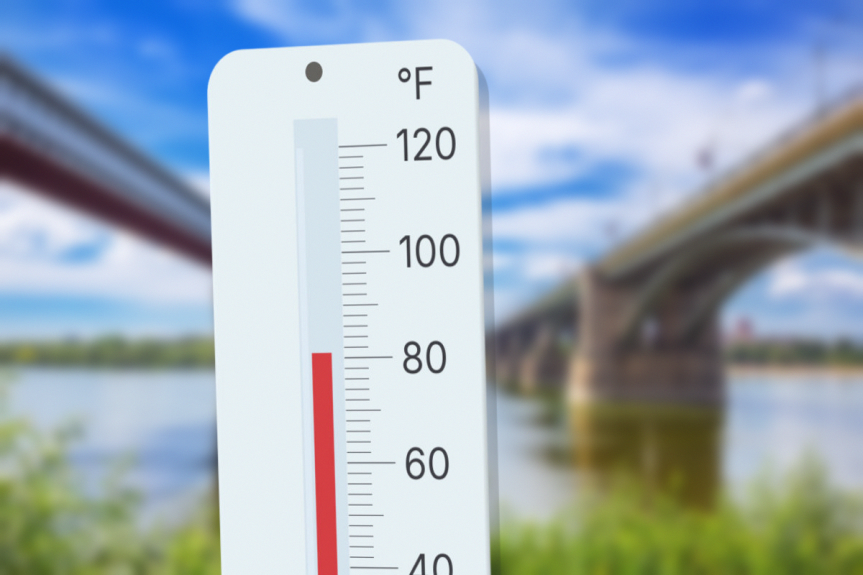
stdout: value=81 unit=°F
